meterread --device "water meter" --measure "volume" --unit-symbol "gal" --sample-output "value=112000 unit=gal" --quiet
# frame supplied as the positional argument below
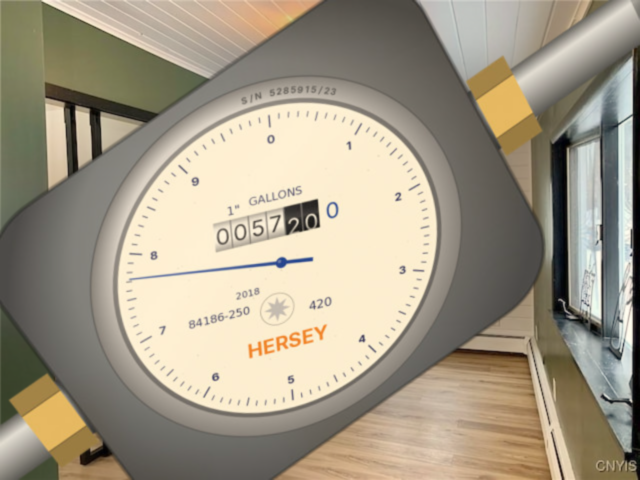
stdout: value=57197.7 unit=gal
